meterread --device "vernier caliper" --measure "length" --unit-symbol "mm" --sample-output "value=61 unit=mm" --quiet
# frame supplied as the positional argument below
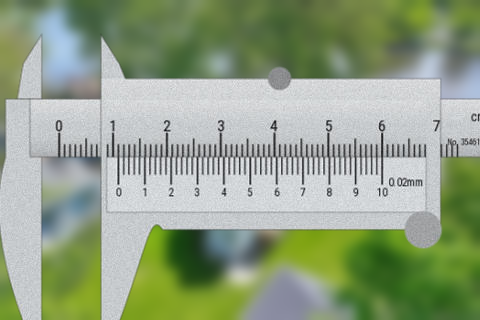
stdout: value=11.0 unit=mm
